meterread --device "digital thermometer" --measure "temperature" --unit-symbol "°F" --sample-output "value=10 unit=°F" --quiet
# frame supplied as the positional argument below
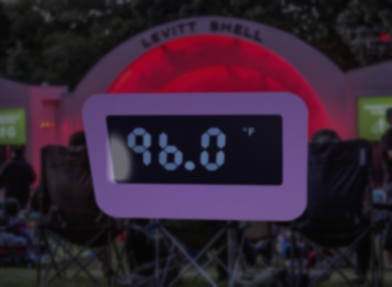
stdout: value=96.0 unit=°F
